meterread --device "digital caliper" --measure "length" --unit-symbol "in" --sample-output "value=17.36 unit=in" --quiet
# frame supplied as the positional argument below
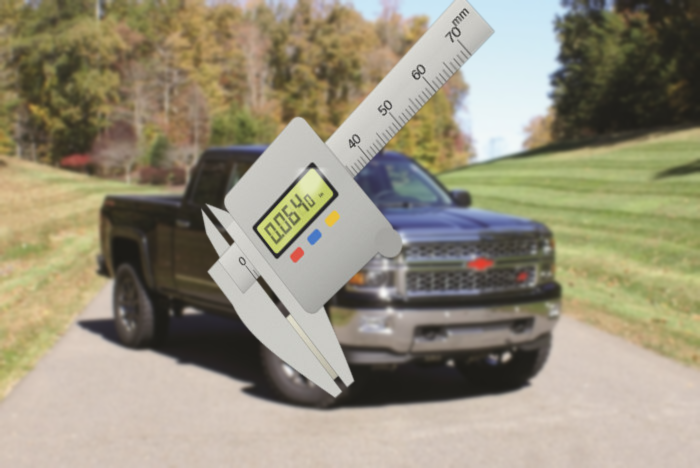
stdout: value=0.0640 unit=in
